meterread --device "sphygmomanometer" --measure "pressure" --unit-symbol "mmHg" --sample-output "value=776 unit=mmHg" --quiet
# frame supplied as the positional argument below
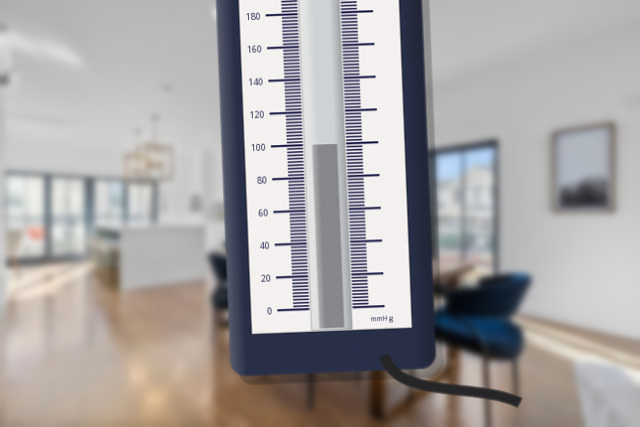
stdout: value=100 unit=mmHg
